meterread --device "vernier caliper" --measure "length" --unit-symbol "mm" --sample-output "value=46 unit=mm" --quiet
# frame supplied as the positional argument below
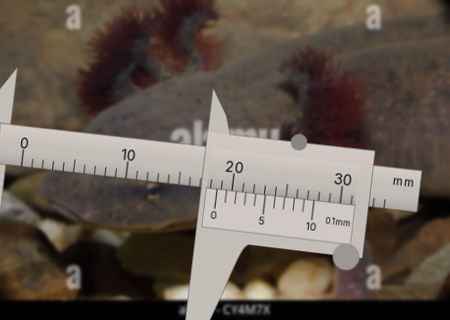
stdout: value=18.6 unit=mm
